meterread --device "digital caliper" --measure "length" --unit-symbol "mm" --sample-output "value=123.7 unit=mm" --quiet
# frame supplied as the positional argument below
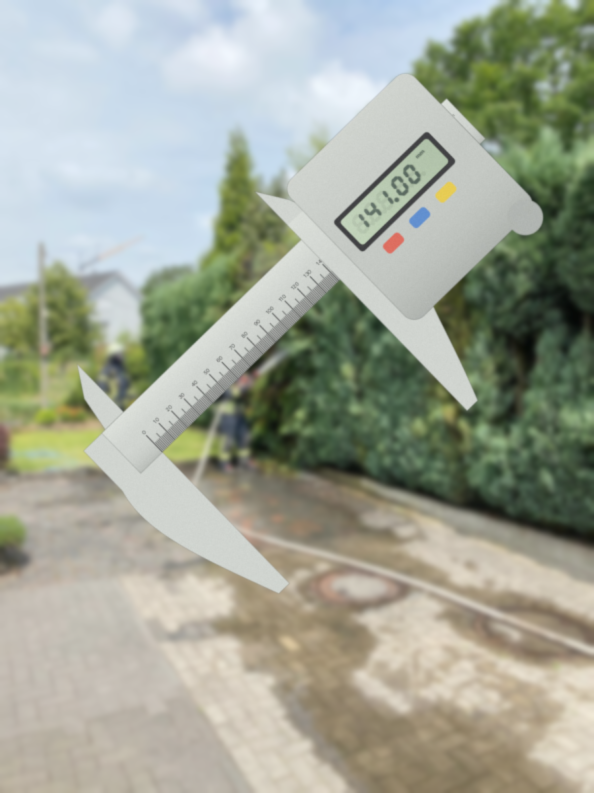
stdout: value=141.00 unit=mm
